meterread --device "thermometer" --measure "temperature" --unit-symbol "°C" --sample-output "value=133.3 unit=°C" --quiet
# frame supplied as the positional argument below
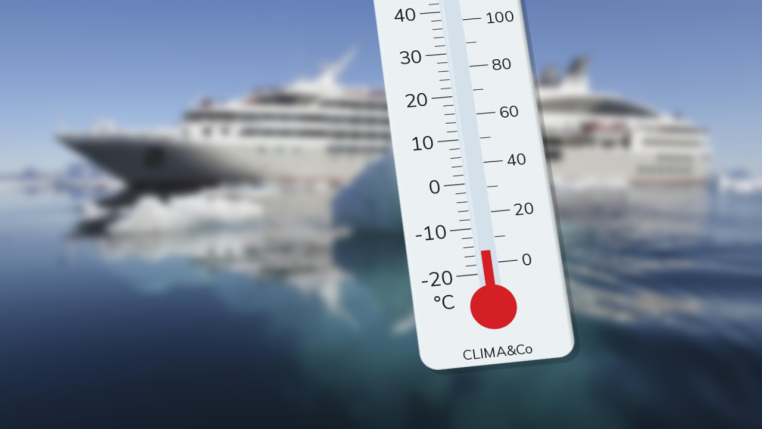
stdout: value=-15 unit=°C
